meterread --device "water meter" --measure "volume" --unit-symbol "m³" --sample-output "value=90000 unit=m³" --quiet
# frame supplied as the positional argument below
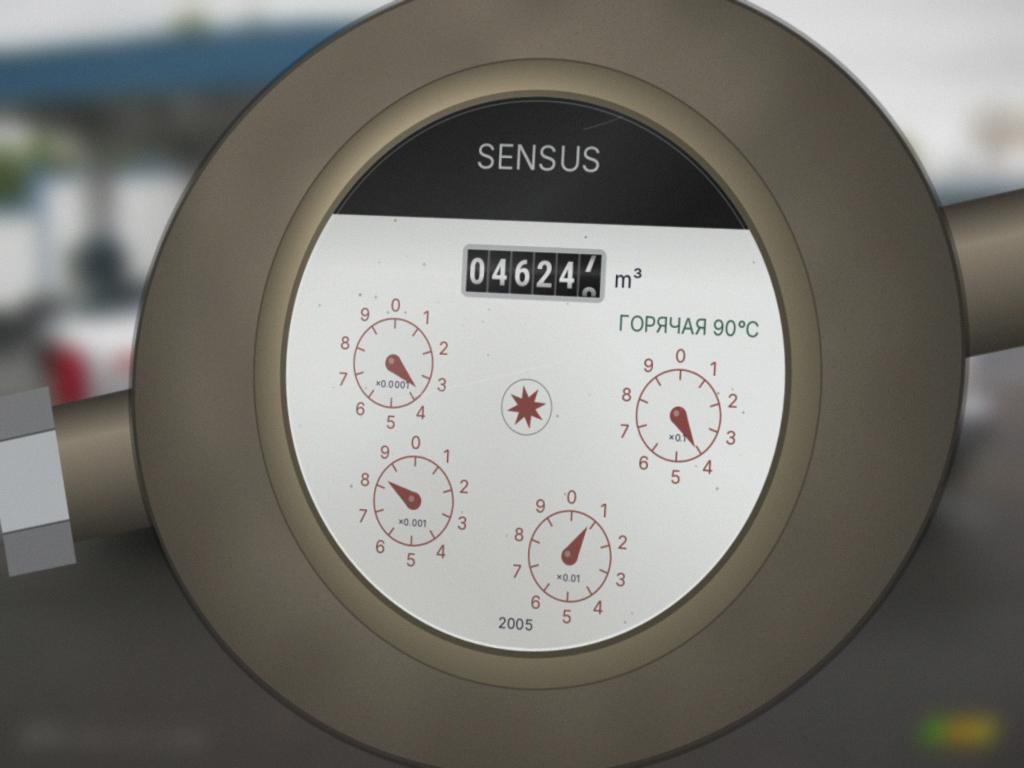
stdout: value=46247.4083 unit=m³
